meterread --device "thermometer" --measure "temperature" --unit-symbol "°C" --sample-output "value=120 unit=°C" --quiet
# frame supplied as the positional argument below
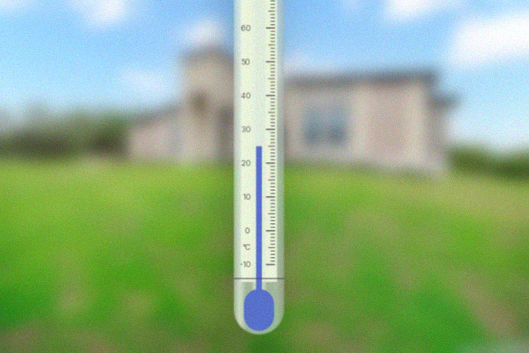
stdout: value=25 unit=°C
